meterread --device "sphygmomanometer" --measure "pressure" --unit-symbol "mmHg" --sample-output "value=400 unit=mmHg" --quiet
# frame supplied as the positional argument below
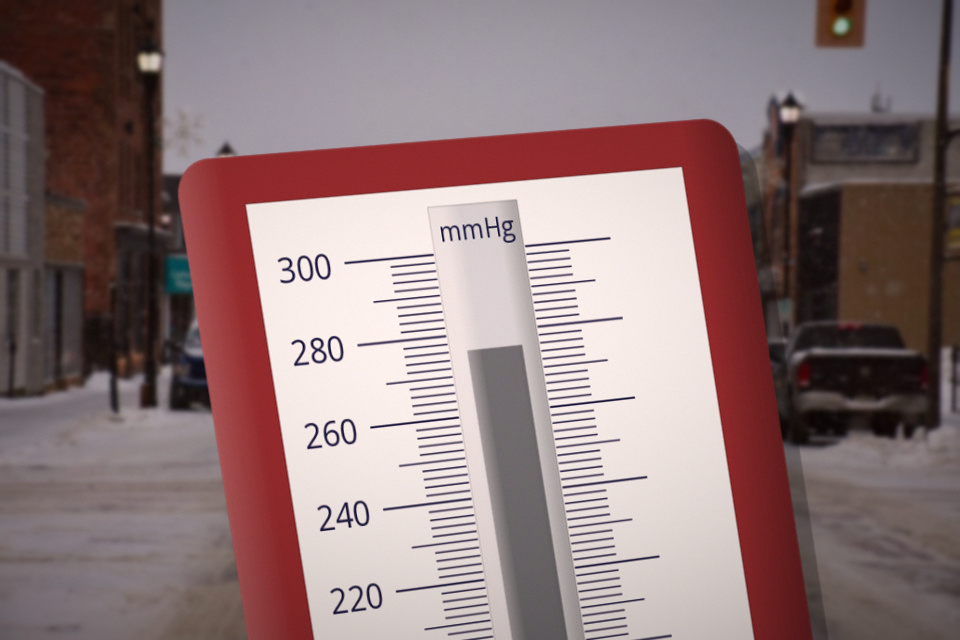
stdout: value=276 unit=mmHg
